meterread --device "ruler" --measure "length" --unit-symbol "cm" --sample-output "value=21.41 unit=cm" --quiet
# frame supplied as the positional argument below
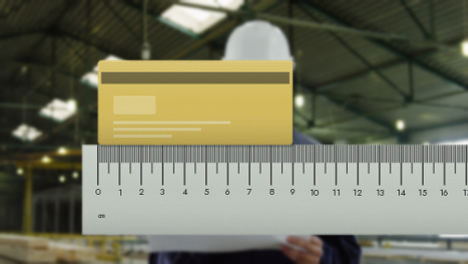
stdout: value=9 unit=cm
